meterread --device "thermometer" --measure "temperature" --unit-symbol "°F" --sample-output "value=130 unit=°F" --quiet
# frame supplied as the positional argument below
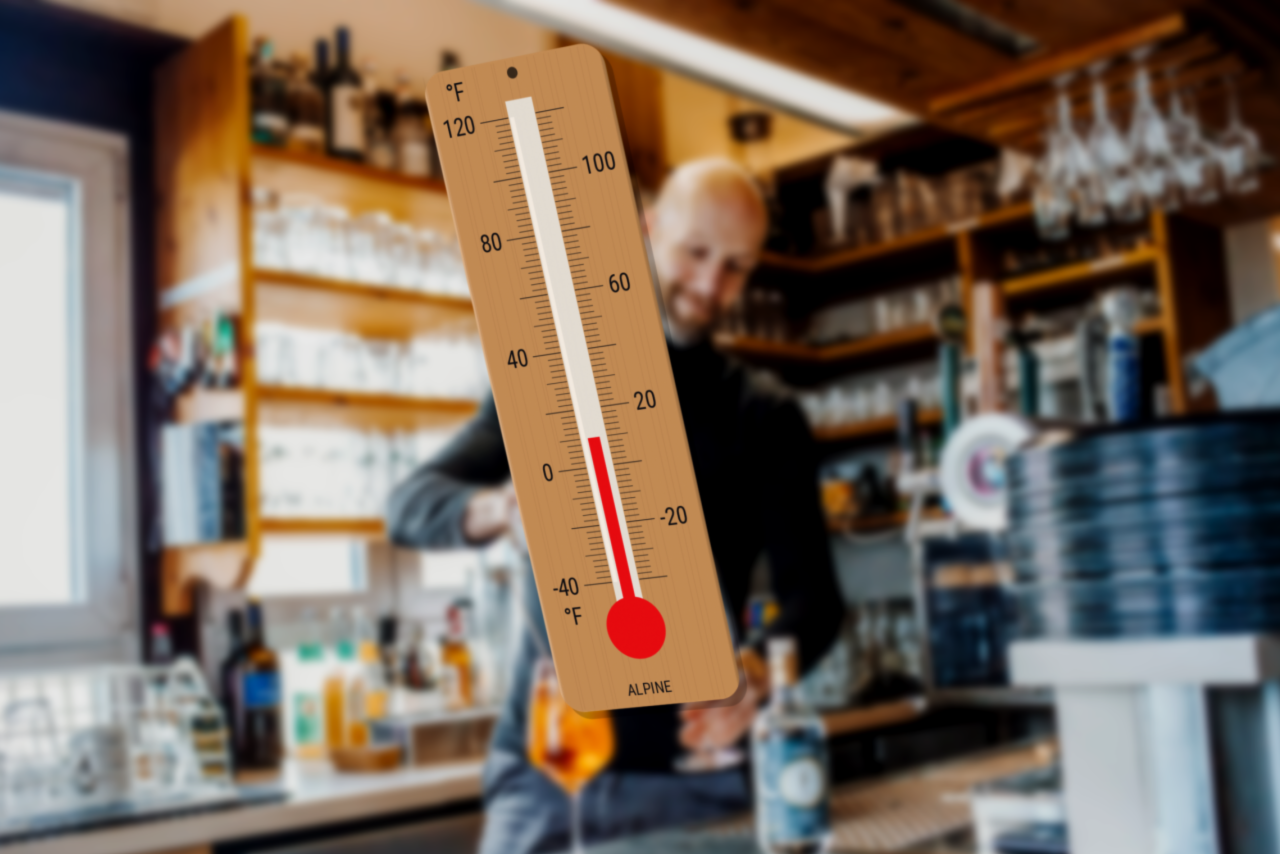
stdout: value=10 unit=°F
